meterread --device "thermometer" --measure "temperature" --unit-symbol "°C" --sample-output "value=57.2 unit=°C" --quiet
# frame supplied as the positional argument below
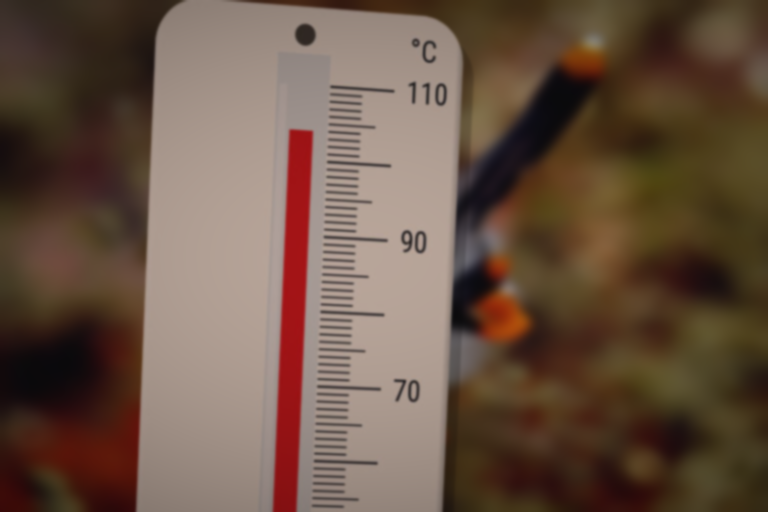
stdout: value=104 unit=°C
